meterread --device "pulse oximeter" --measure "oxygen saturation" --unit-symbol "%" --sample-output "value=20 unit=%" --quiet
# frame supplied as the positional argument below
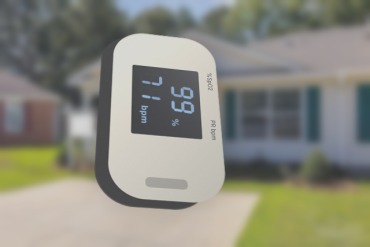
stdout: value=99 unit=%
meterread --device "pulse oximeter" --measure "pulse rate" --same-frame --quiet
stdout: value=71 unit=bpm
